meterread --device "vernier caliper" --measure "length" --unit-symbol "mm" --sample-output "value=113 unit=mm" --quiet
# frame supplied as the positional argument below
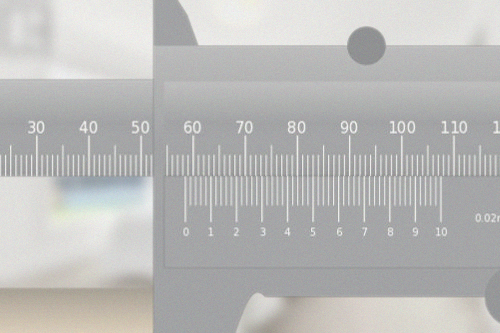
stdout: value=58.5 unit=mm
